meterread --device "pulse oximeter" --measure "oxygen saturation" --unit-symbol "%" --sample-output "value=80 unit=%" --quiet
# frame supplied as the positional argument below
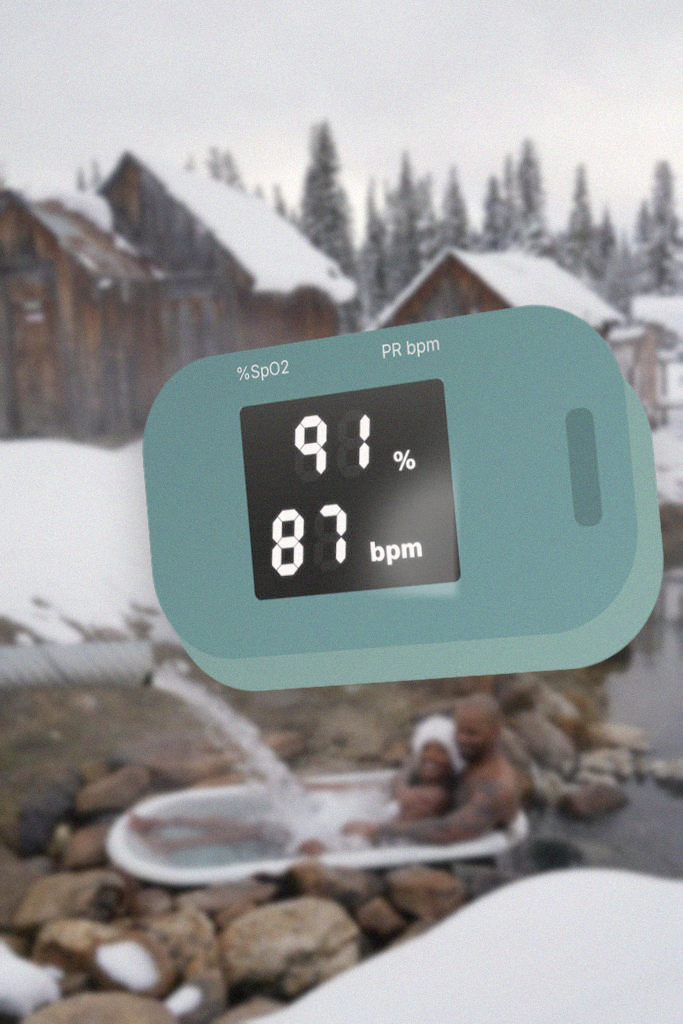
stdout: value=91 unit=%
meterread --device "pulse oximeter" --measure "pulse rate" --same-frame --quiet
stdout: value=87 unit=bpm
